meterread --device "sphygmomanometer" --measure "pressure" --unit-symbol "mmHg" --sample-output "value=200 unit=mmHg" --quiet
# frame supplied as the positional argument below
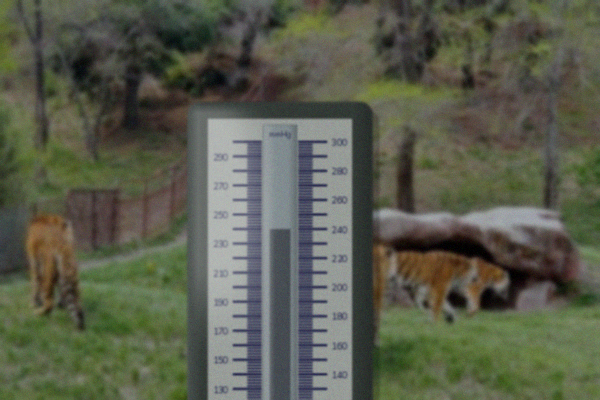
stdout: value=240 unit=mmHg
